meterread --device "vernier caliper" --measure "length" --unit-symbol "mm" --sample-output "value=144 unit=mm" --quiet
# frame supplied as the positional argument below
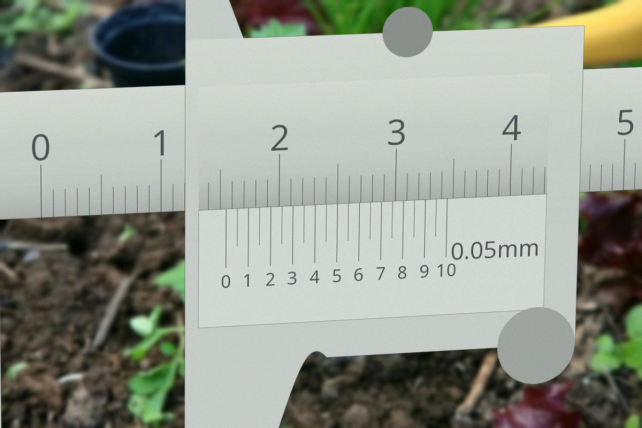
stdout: value=15.5 unit=mm
